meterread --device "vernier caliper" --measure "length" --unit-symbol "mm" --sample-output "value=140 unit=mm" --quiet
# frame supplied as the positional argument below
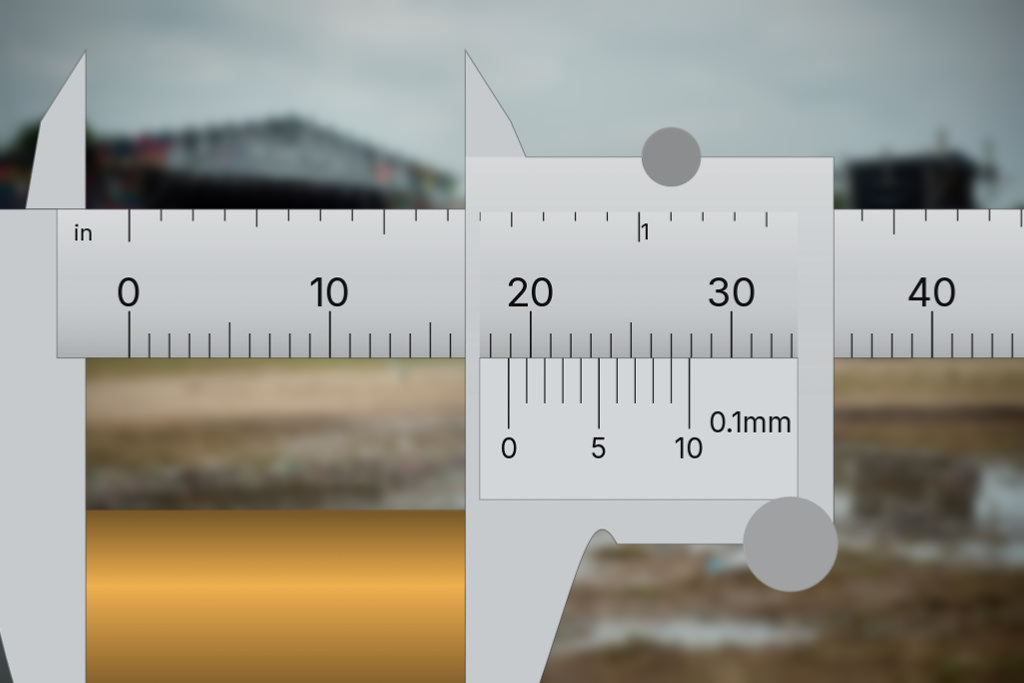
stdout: value=18.9 unit=mm
